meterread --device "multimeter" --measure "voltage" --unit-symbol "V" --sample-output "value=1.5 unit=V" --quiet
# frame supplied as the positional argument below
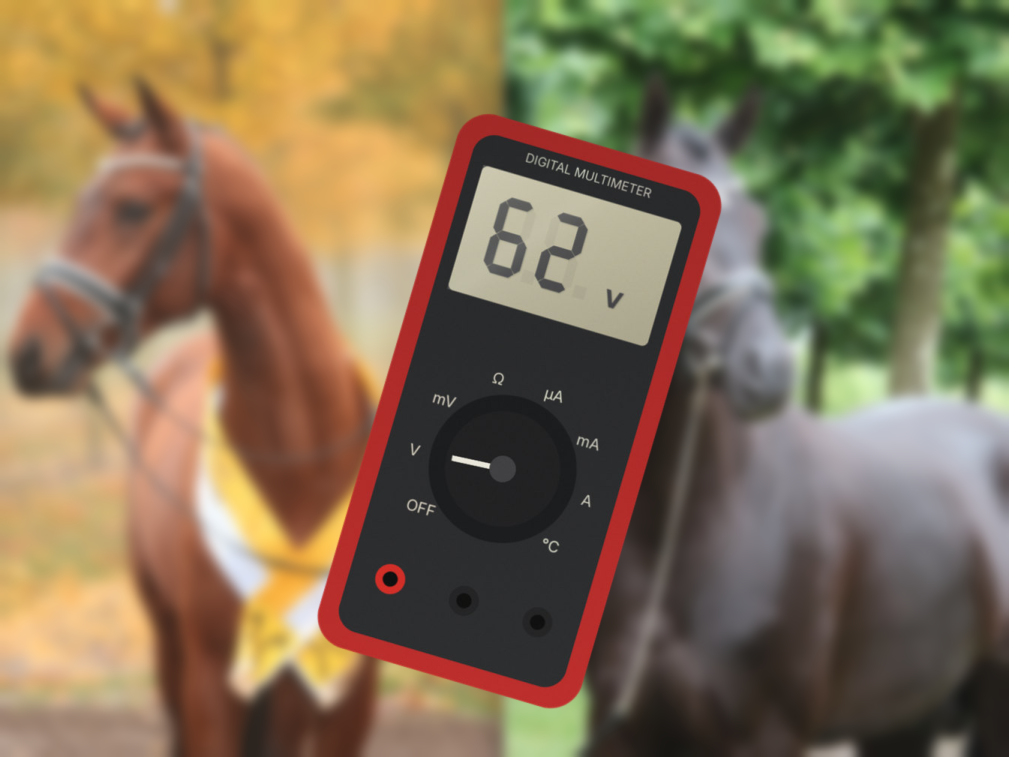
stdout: value=62 unit=V
